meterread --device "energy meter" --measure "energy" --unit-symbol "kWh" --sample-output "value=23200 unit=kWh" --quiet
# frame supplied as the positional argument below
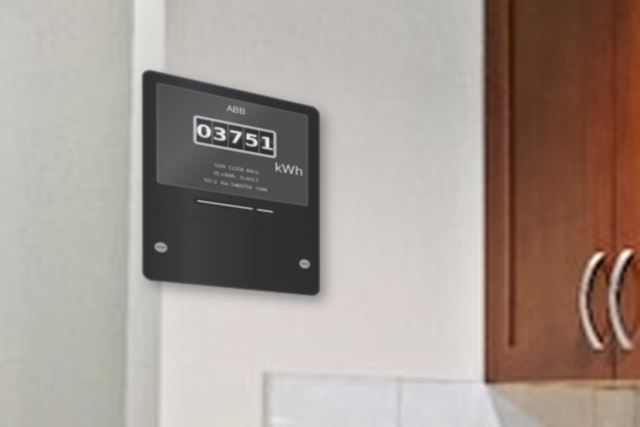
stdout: value=3751 unit=kWh
